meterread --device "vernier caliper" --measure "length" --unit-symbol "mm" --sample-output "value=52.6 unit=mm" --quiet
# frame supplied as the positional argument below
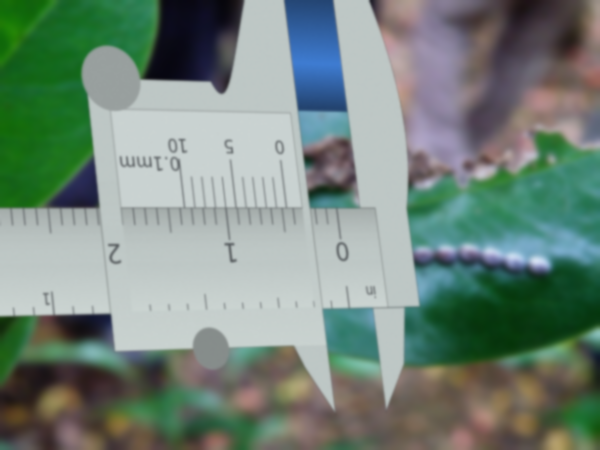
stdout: value=4.6 unit=mm
